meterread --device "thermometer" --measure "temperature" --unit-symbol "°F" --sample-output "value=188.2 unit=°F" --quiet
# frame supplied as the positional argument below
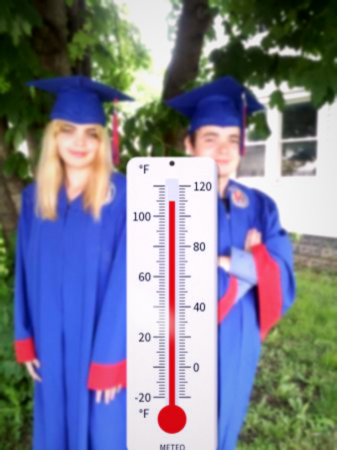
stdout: value=110 unit=°F
